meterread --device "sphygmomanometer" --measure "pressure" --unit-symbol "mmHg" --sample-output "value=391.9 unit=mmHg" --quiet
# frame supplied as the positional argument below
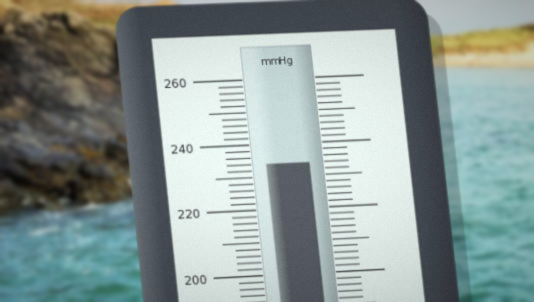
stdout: value=234 unit=mmHg
